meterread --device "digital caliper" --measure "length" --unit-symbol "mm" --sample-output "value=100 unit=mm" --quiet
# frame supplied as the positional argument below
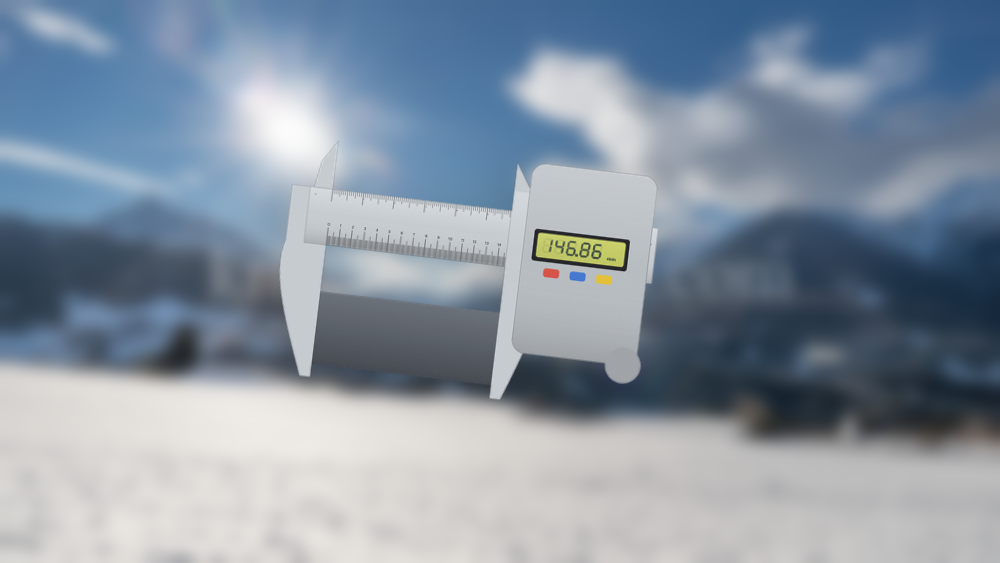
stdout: value=146.86 unit=mm
